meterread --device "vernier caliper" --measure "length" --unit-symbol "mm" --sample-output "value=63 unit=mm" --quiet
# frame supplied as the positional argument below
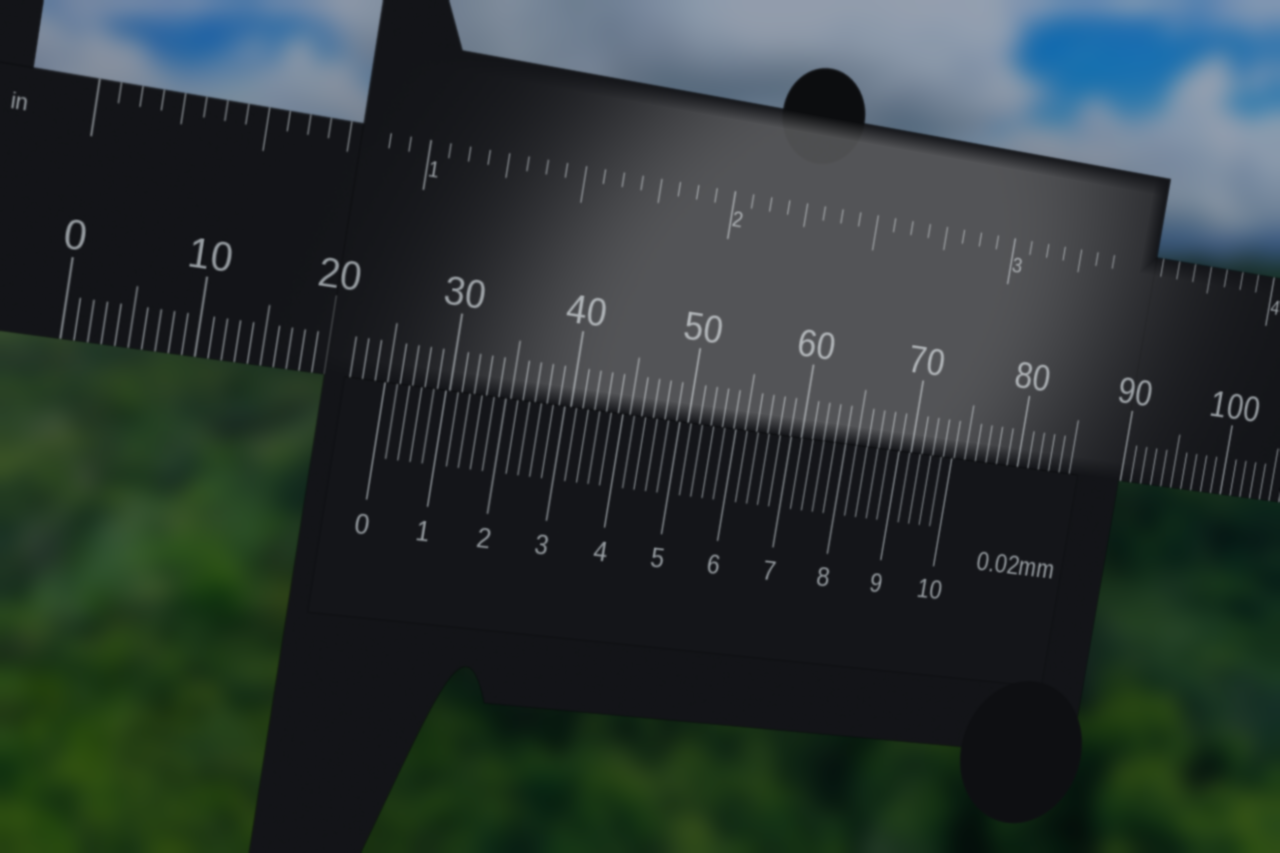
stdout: value=24.8 unit=mm
